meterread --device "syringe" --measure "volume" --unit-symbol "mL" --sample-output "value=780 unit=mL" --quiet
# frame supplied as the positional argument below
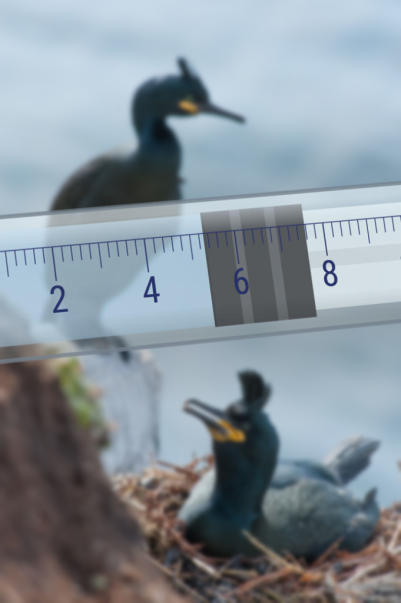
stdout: value=5.3 unit=mL
